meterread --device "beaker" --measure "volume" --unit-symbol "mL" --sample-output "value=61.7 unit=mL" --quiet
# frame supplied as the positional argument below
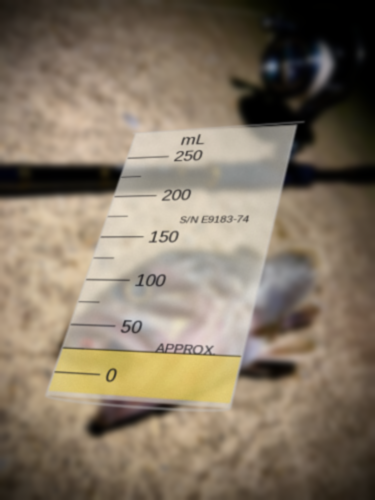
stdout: value=25 unit=mL
